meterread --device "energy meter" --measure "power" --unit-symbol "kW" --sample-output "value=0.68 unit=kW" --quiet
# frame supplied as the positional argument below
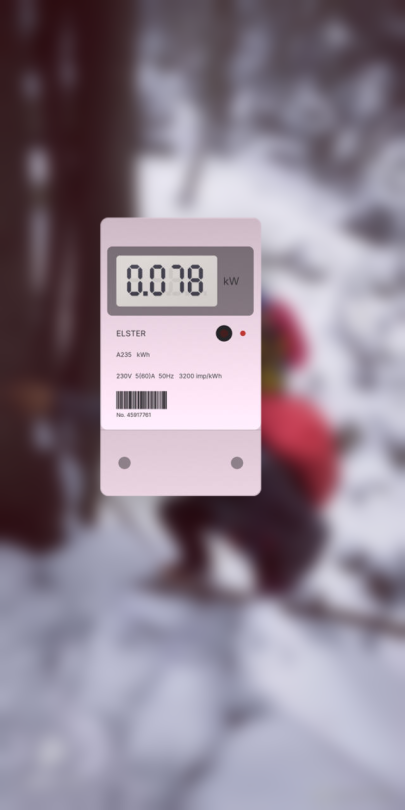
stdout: value=0.078 unit=kW
